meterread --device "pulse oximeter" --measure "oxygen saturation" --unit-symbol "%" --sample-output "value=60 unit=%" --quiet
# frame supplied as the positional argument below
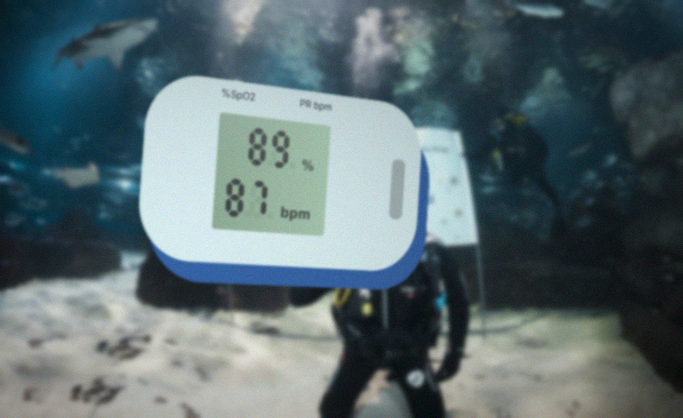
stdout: value=89 unit=%
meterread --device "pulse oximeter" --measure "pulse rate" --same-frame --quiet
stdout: value=87 unit=bpm
